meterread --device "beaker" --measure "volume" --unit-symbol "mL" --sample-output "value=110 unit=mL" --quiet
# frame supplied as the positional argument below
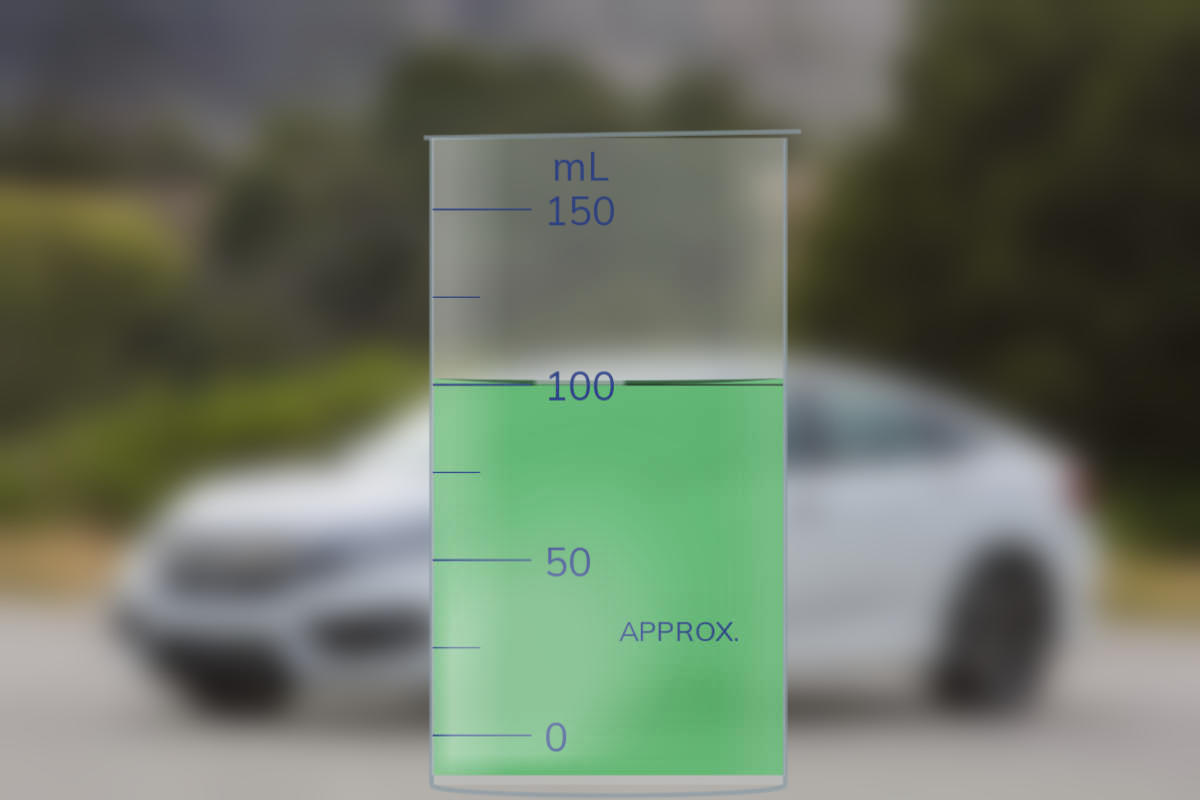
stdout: value=100 unit=mL
